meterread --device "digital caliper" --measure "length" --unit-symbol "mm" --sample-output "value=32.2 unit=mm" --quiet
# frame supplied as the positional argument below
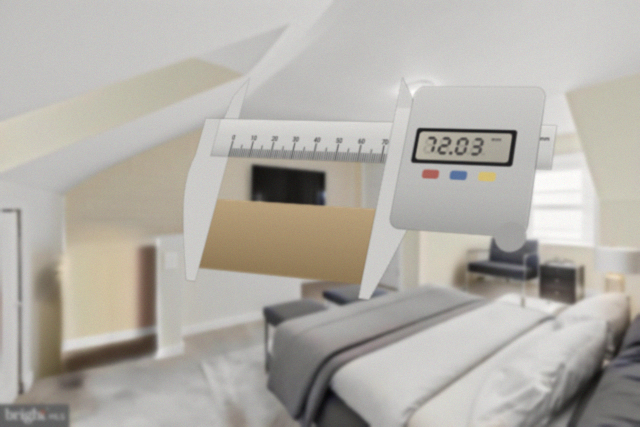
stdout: value=72.03 unit=mm
